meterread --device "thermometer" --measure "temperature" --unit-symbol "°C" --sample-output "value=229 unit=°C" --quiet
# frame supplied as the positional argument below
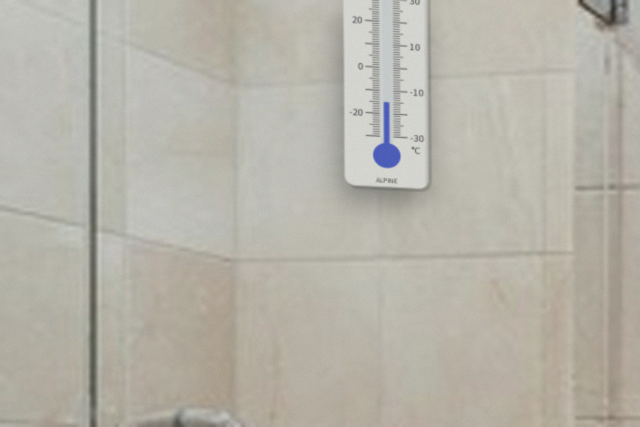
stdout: value=-15 unit=°C
